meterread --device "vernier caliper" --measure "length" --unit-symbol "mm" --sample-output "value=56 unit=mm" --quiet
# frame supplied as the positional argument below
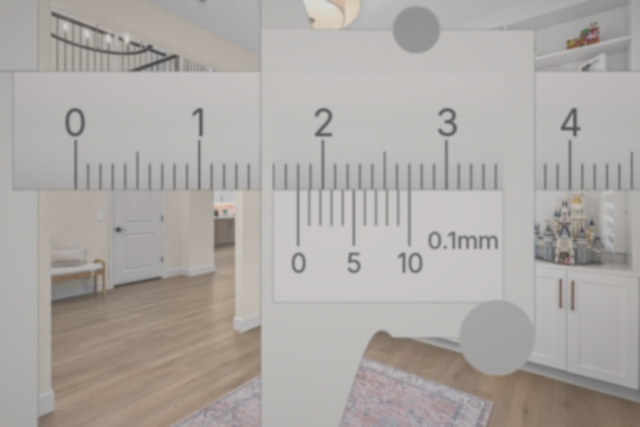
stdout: value=18.0 unit=mm
